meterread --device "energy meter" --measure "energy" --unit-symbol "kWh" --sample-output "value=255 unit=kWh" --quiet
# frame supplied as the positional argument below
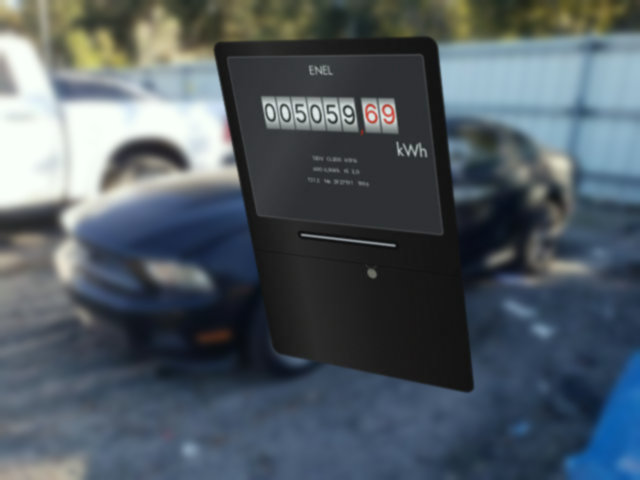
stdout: value=5059.69 unit=kWh
